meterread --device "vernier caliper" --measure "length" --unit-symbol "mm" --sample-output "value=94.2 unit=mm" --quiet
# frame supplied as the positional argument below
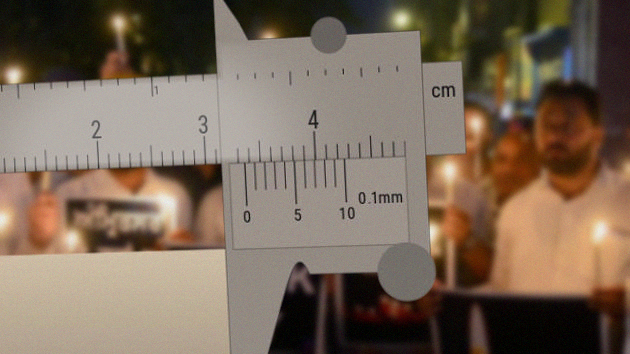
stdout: value=33.6 unit=mm
